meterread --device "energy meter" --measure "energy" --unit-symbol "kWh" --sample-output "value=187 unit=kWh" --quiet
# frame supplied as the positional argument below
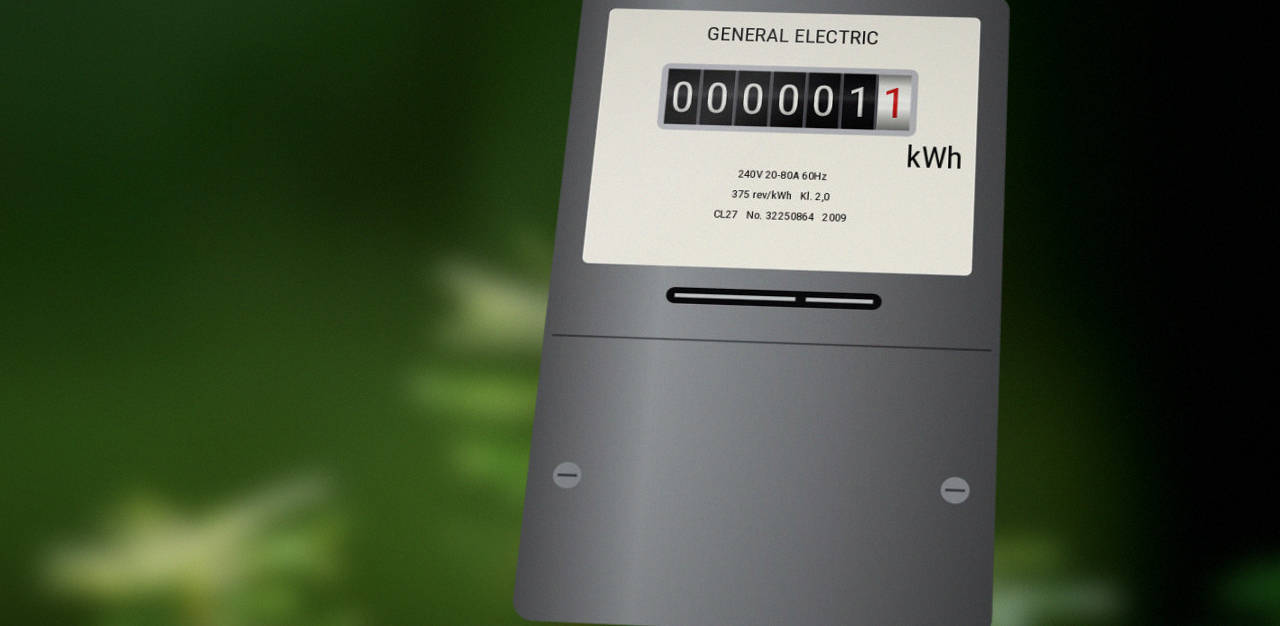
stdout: value=1.1 unit=kWh
